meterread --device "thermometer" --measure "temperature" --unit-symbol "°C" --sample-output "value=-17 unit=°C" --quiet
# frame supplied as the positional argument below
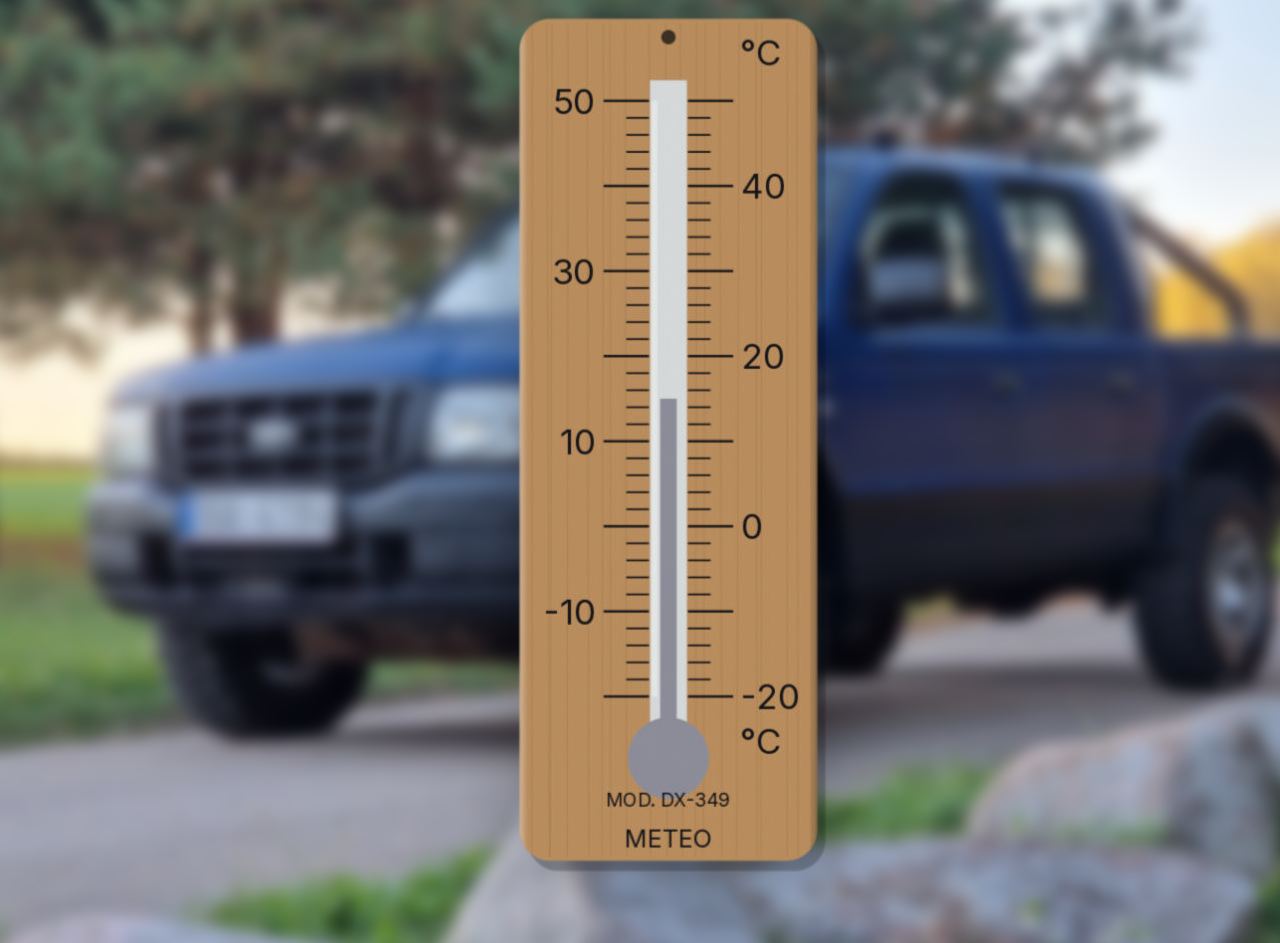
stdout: value=15 unit=°C
